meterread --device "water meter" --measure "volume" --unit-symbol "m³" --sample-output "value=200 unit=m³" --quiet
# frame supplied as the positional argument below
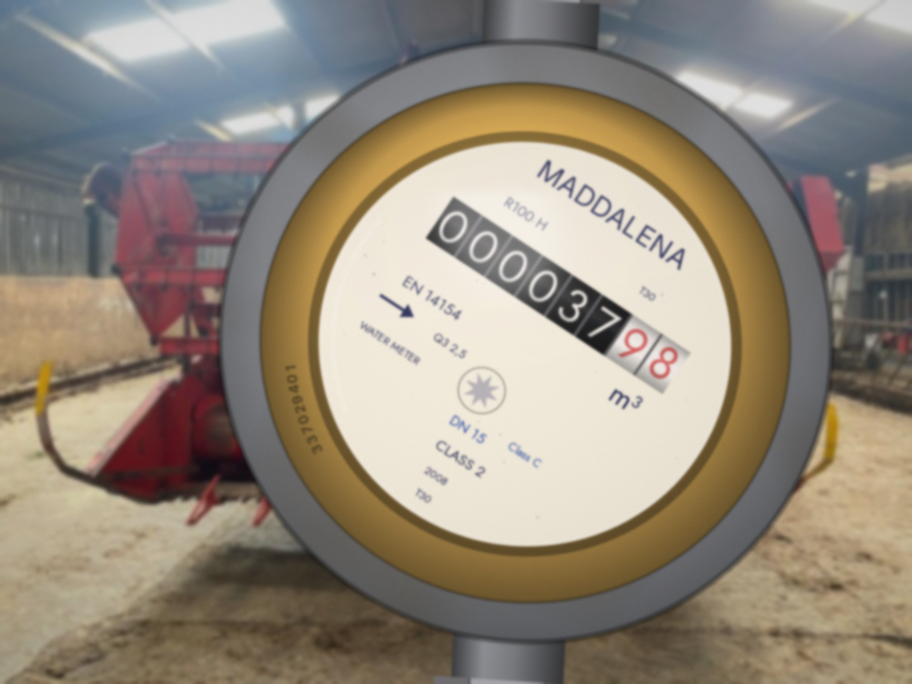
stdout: value=37.98 unit=m³
